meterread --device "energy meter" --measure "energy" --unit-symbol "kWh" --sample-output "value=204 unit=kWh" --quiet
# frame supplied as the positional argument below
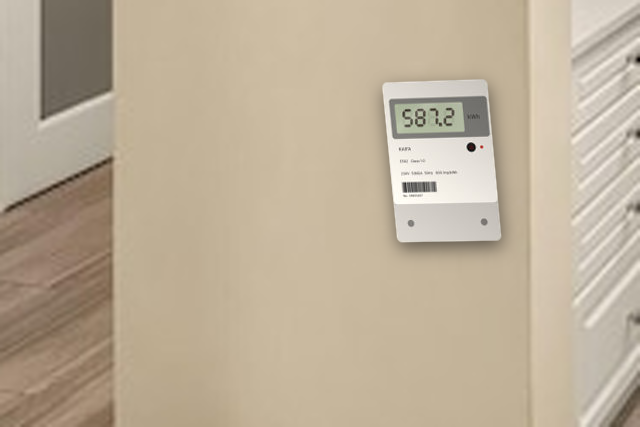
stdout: value=587.2 unit=kWh
